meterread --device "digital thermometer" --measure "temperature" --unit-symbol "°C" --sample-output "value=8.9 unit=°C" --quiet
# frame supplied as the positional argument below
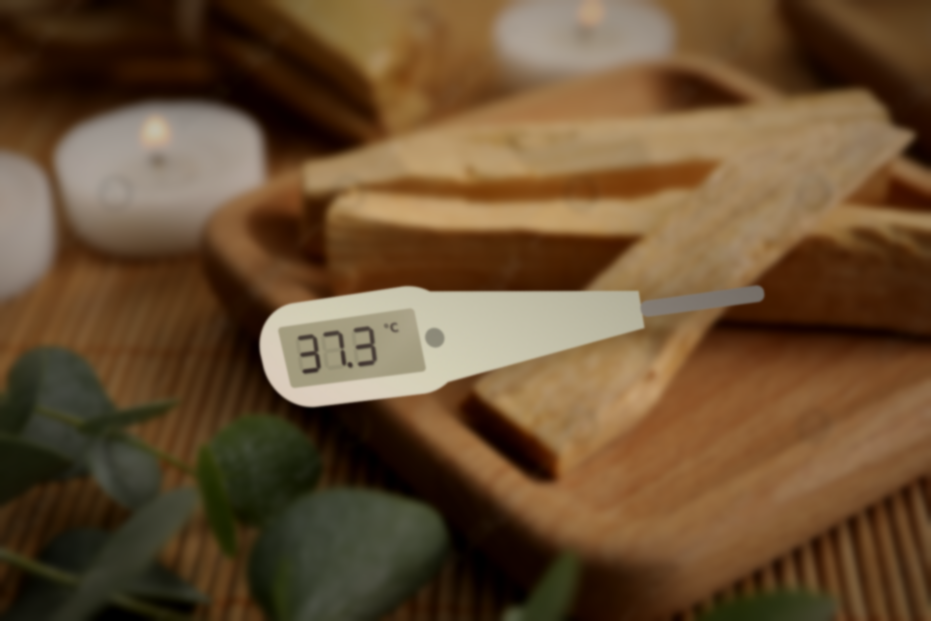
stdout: value=37.3 unit=°C
